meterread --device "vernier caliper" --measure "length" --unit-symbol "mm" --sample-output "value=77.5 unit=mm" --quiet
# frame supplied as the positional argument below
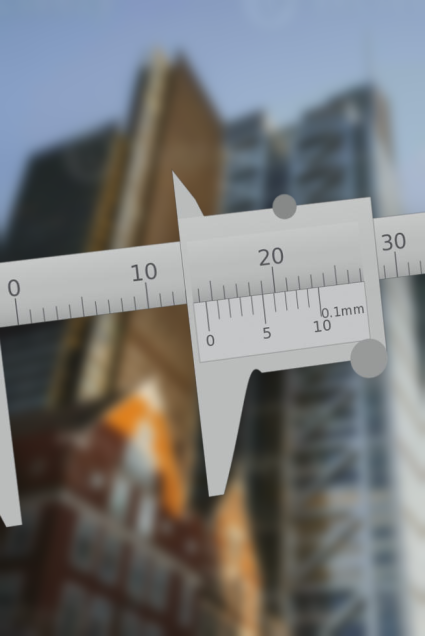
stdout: value=14.5 unit=mm
